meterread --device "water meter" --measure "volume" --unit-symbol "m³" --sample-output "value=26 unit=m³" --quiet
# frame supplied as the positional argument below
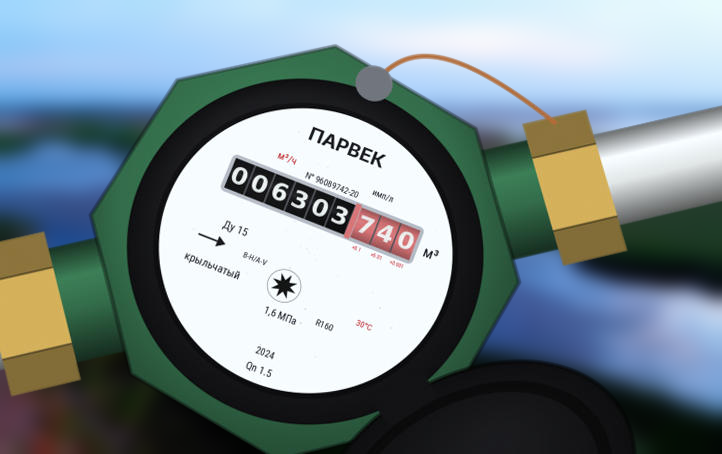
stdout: value=6303.740 unit=m³
